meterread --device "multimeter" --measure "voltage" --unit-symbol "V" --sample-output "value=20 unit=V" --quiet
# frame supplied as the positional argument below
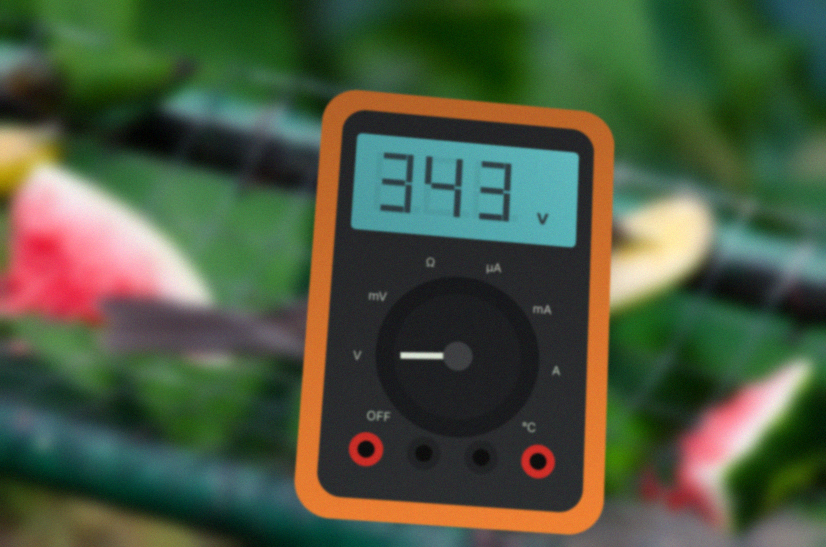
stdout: value=343 unit=V
